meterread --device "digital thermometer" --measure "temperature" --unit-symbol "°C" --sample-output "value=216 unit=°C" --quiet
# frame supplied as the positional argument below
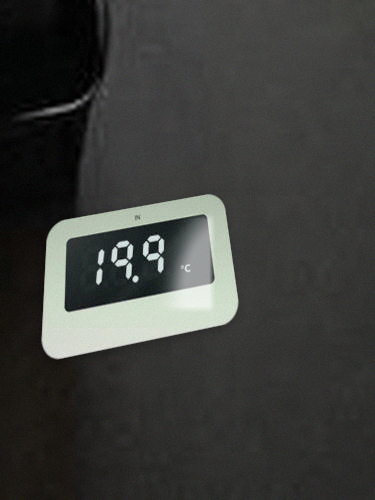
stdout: value=19.9 unit=°C
